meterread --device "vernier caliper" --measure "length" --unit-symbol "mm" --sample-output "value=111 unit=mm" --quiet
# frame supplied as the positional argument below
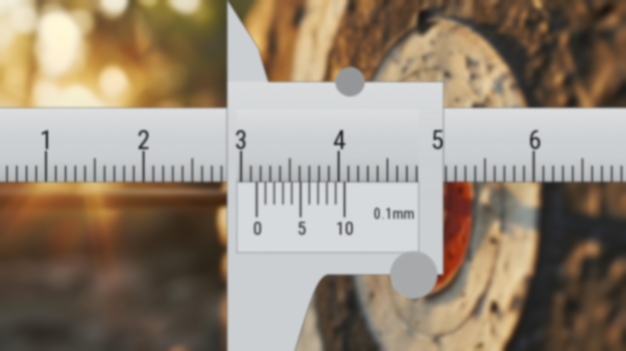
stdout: value=31.6 unit=mm
